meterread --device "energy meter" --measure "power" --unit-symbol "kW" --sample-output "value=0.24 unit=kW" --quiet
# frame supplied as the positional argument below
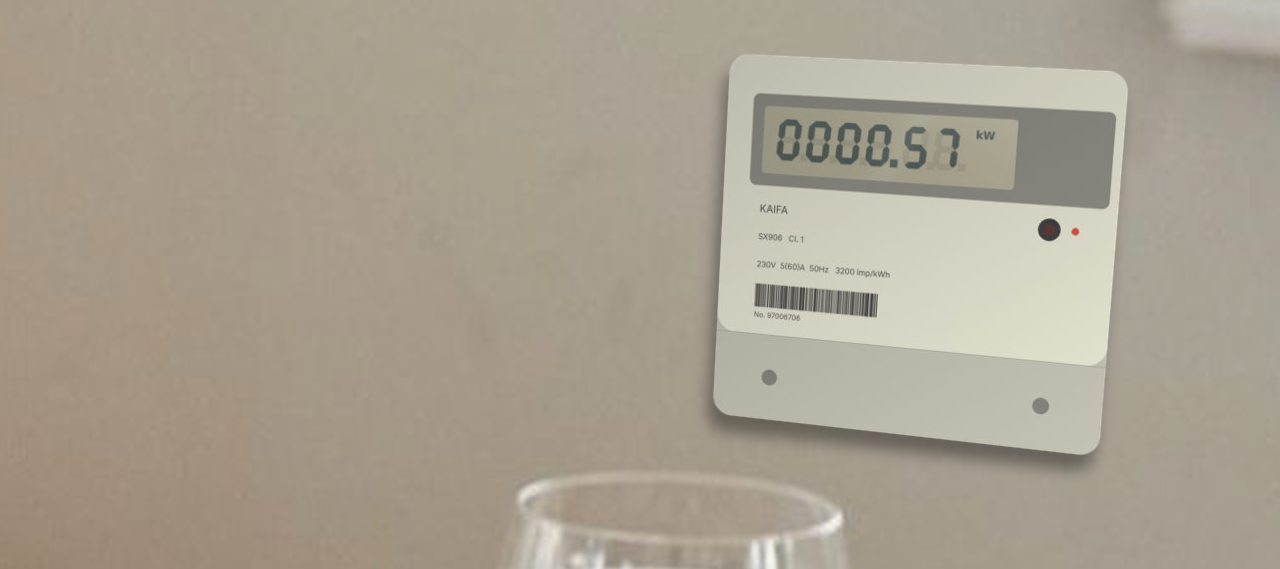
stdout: value=0.57 unit=kW
